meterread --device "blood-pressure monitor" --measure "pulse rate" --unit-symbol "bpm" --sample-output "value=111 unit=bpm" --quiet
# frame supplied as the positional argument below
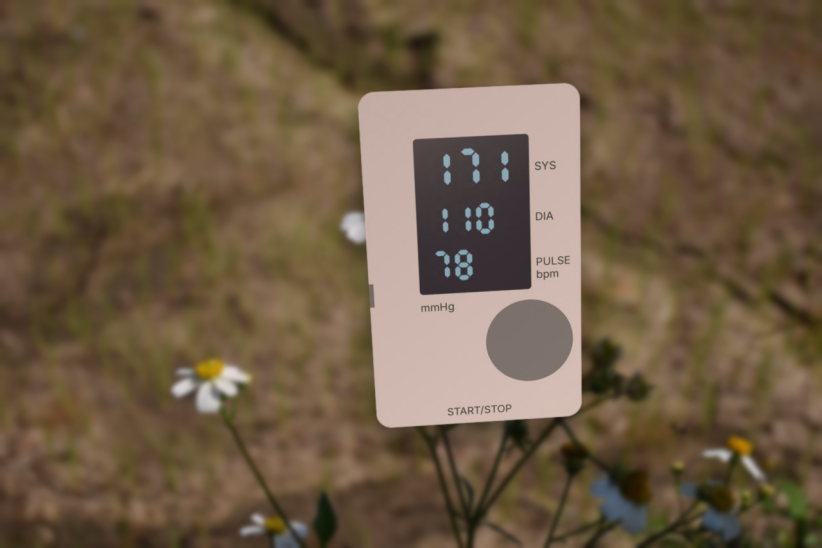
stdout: value=78 unit=bpm
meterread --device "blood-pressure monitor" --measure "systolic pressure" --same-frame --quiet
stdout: value=171 unit=mmHg
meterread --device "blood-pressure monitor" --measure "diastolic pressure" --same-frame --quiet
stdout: value=110 unit=mmHg
